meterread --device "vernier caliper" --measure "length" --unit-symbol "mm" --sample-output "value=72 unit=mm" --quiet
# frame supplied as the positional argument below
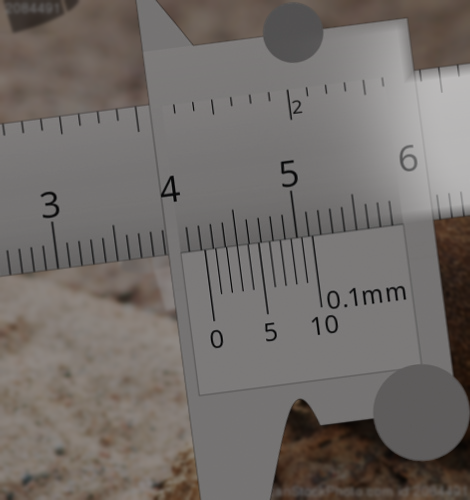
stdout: value=42.3 unit=mm
